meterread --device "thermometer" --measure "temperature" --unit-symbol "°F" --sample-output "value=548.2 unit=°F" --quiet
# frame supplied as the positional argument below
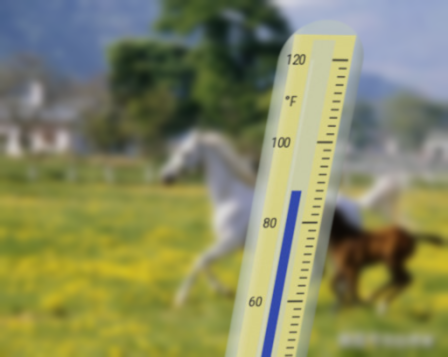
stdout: value=88 unit=°F
